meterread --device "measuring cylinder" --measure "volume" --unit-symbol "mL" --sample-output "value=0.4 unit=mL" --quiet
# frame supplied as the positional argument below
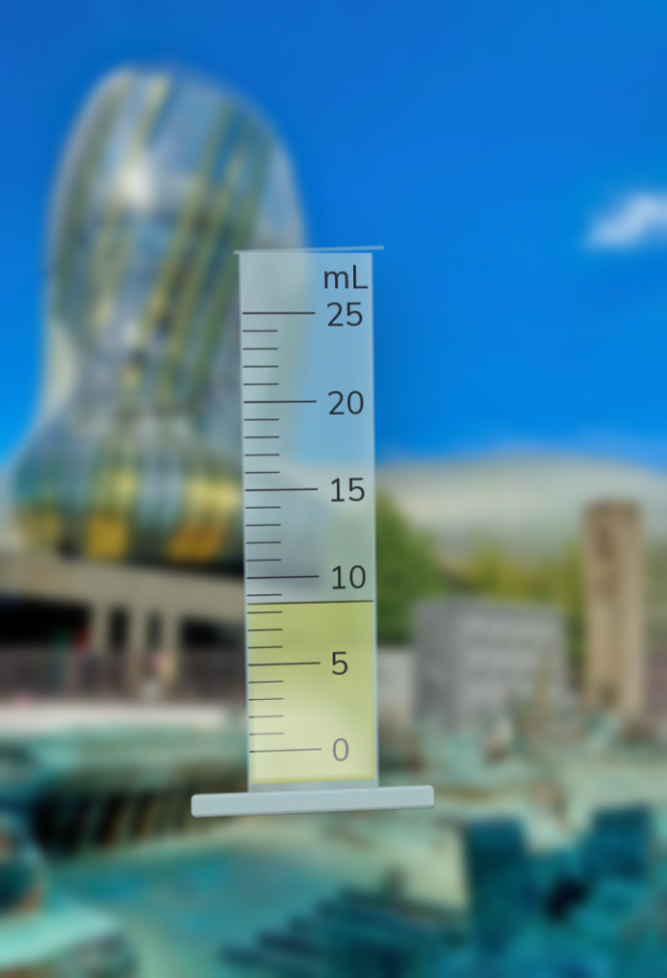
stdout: value=8.5 unit=mL
